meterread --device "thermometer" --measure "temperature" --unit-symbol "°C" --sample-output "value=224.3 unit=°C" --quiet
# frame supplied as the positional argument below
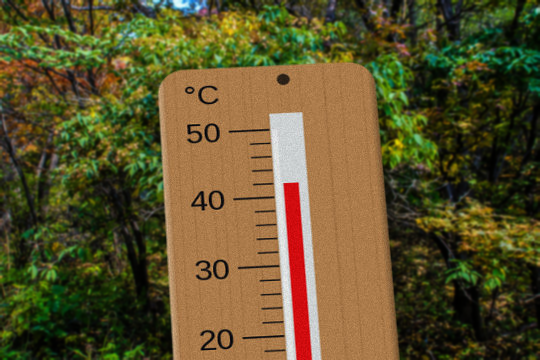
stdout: value=42 unit=°C
